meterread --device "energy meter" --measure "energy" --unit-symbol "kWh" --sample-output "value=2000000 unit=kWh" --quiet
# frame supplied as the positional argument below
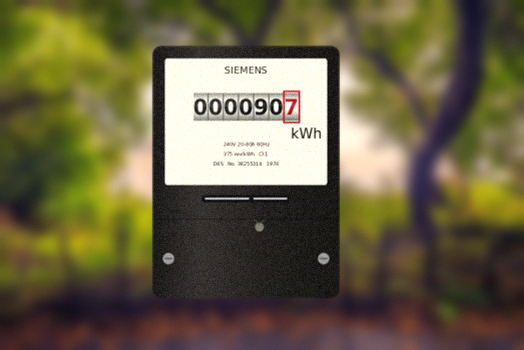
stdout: value=90.7 unit=kWh
